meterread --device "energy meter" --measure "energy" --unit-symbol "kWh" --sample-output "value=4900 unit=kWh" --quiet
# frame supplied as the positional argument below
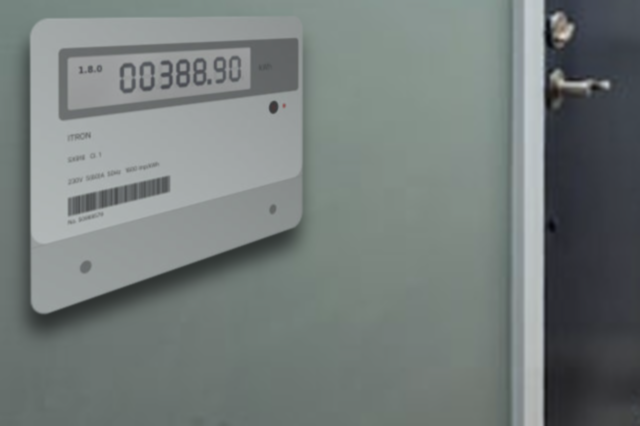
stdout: value=388.90 unit=kWh
